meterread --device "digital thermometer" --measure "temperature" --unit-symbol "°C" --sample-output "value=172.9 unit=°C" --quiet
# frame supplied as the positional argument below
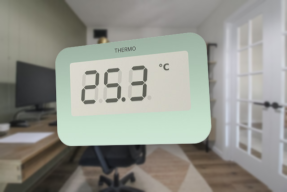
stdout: value=25.3 unit=°C
